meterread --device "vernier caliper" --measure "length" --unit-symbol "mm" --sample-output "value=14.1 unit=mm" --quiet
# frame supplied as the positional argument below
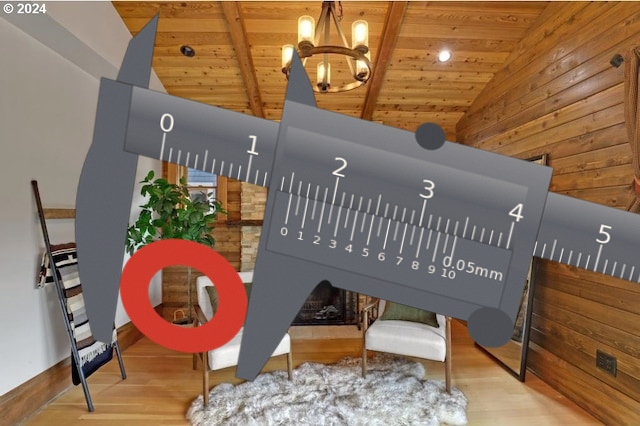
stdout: value=15.2 unit=mm
